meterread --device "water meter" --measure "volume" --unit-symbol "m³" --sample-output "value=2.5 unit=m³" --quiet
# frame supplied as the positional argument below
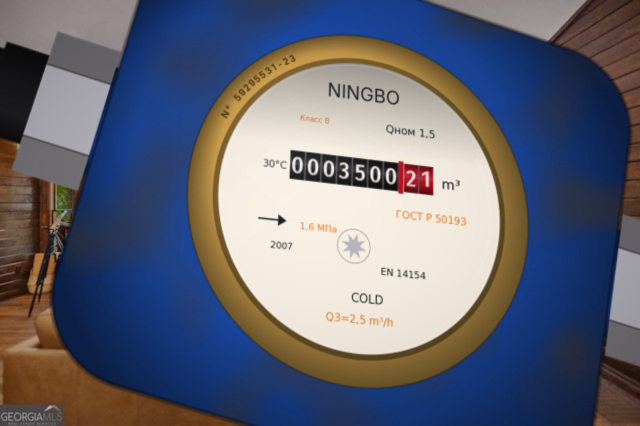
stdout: value=3500.21 unit=m³
